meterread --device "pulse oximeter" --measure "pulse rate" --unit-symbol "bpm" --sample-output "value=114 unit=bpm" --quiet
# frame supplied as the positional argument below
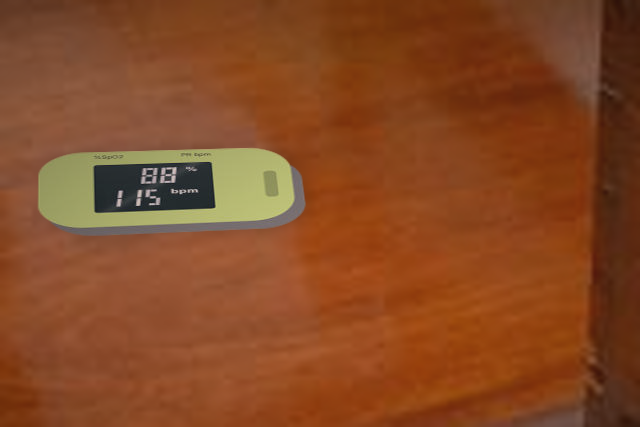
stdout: value=115 unit=bpm
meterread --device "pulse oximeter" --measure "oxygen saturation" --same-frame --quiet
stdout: value=88 unit=%
